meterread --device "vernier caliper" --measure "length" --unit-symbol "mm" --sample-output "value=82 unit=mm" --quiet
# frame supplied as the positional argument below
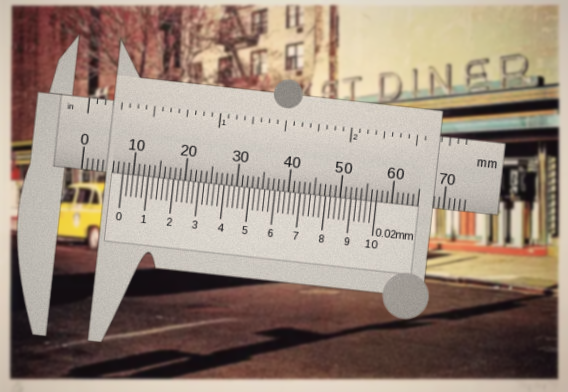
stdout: value=8.0 unit=mm
